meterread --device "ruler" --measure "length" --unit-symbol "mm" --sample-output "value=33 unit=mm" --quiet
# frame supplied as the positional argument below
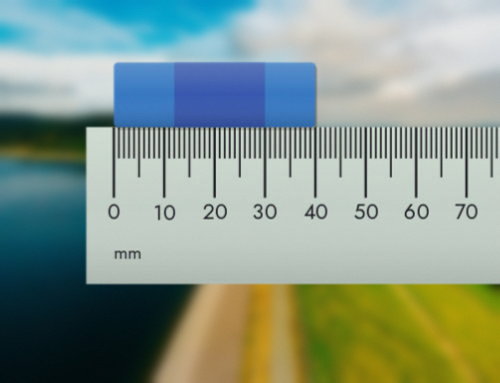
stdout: value=40 unit=mm
